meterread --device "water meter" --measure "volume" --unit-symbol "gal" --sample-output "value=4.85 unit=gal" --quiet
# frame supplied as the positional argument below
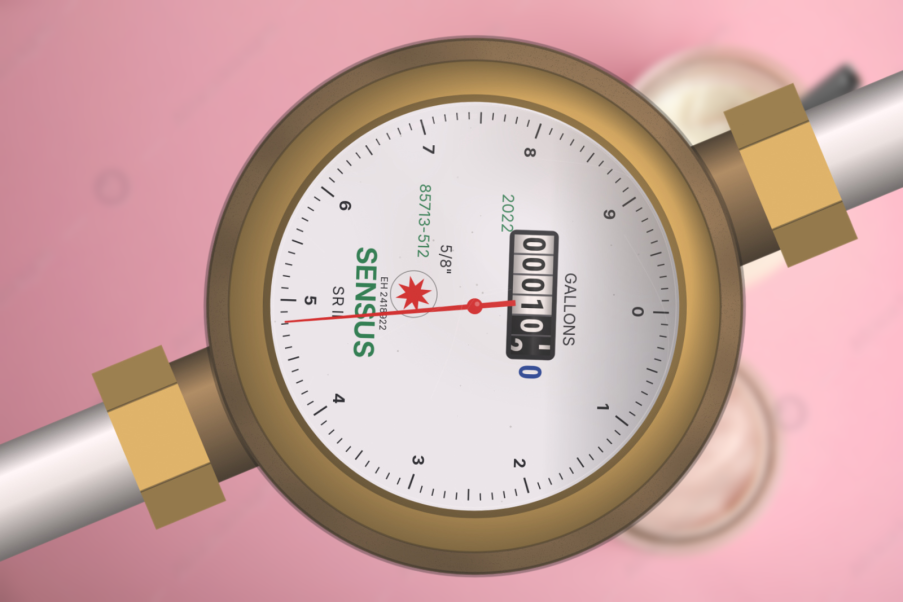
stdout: value=1014.8 unit=gal
